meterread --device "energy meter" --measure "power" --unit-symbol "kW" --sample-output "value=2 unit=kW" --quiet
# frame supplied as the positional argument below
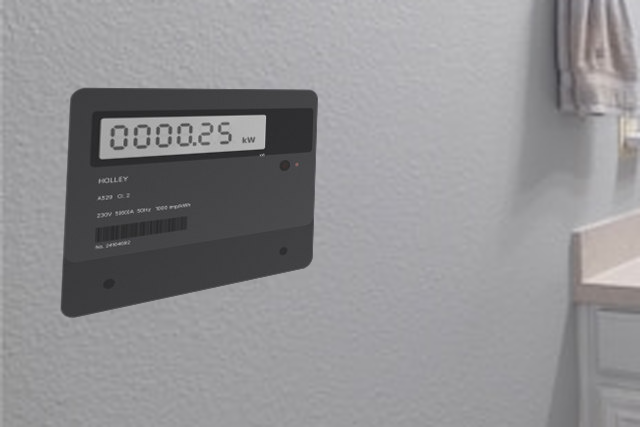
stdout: value=0.25 unit=kW
